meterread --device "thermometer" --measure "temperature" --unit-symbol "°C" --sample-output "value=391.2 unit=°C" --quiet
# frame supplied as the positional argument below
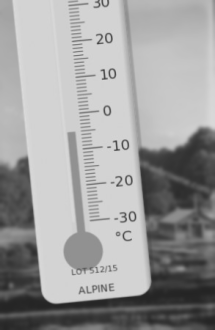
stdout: value=-5 unit=°C
